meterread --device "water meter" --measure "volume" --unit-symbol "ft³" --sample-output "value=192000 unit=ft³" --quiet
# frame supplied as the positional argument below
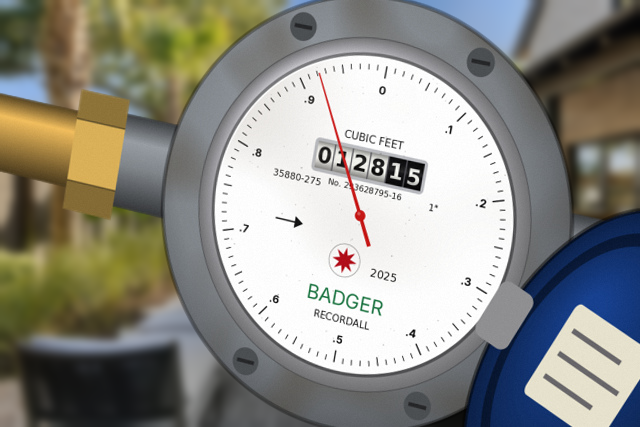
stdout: value=12814.92 unit=ft³
